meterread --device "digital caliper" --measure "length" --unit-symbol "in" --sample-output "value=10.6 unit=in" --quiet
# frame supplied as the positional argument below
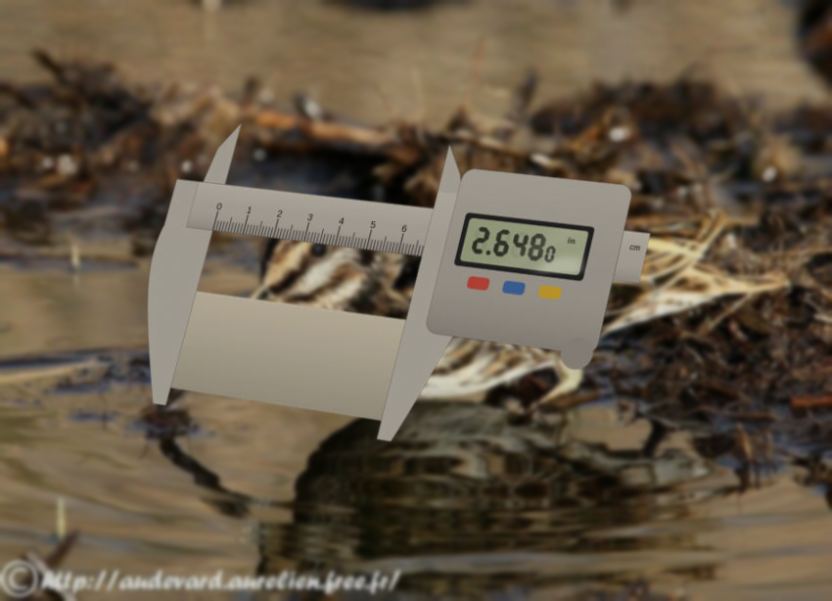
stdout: value=2.6480 unit=in
